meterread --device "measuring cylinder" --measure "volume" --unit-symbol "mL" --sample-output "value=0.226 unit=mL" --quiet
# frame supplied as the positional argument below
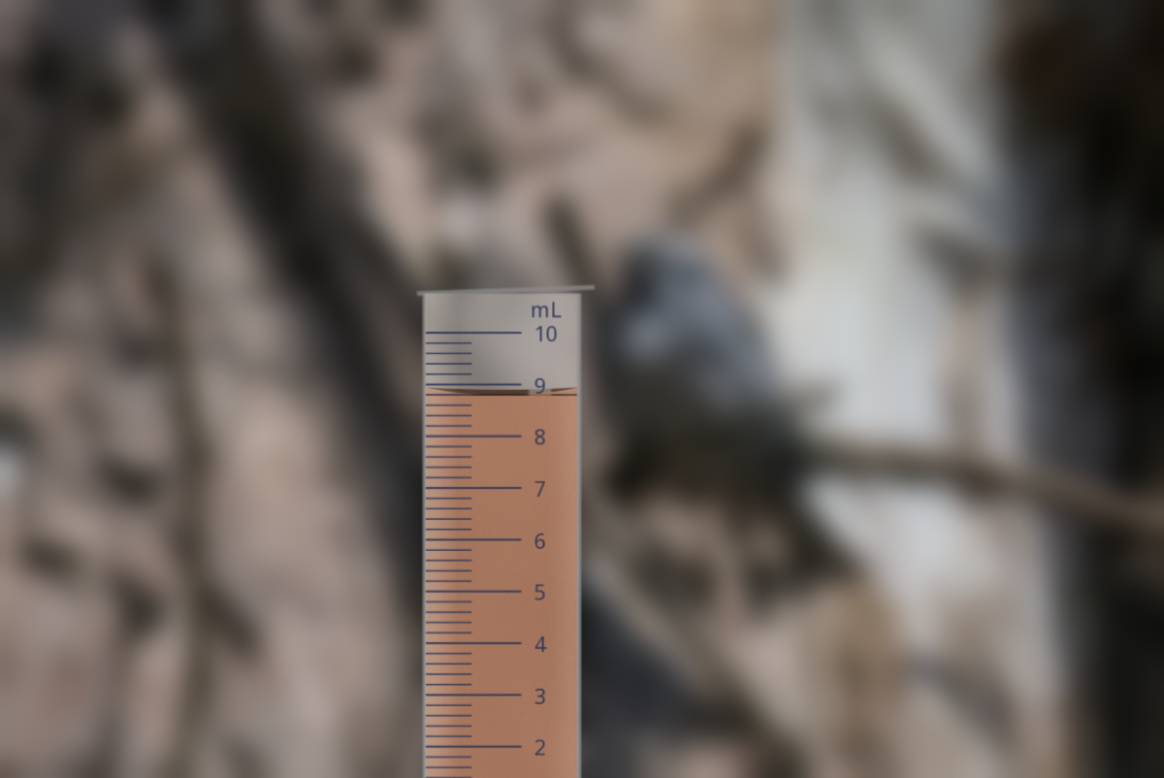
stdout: value=8.8 unit=mL
